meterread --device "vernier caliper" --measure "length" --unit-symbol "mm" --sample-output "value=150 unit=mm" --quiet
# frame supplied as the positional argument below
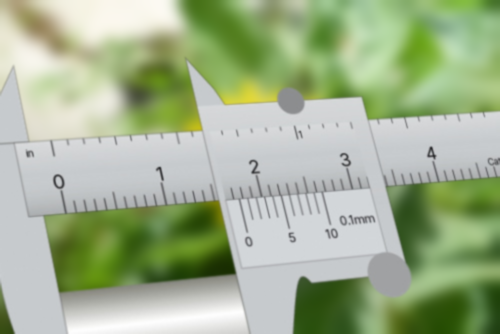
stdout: value=17.6 unit=mm
